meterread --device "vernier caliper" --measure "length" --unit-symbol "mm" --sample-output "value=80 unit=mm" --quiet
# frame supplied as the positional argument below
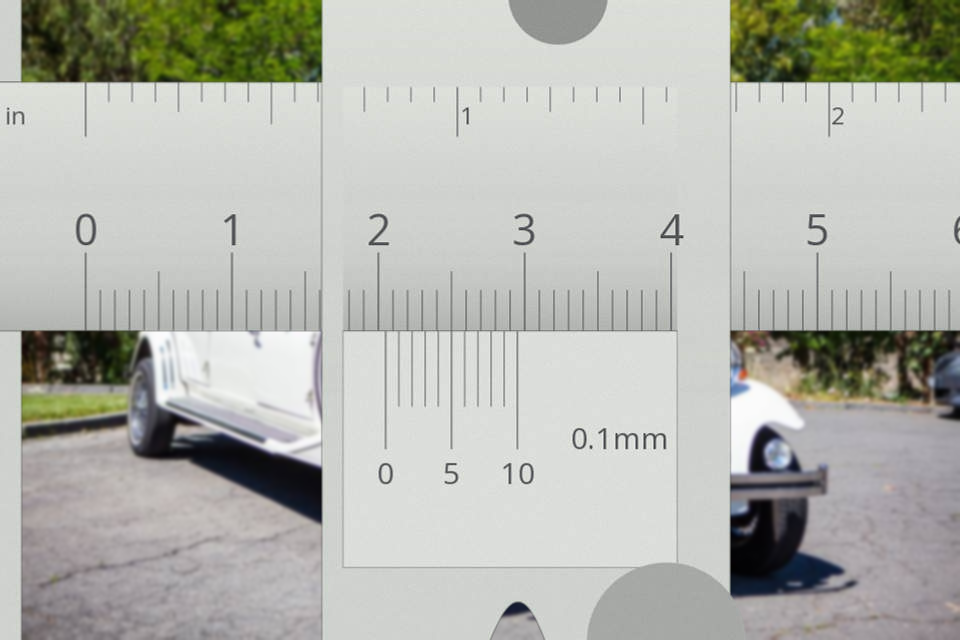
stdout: value=20.5 unit=mm
